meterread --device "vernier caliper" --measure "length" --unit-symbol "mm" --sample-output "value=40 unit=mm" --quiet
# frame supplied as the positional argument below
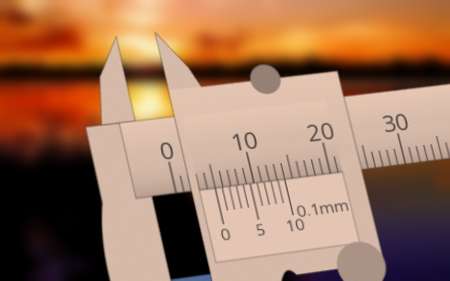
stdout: value=5.0 unit=mm
